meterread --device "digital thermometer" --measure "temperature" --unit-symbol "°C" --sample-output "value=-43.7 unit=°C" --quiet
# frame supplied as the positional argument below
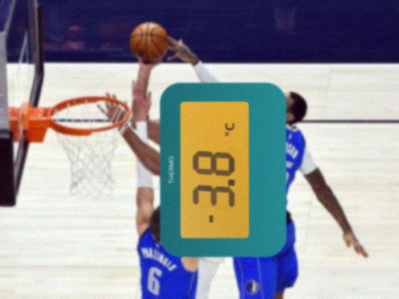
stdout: value=-3.8 unit=°C
